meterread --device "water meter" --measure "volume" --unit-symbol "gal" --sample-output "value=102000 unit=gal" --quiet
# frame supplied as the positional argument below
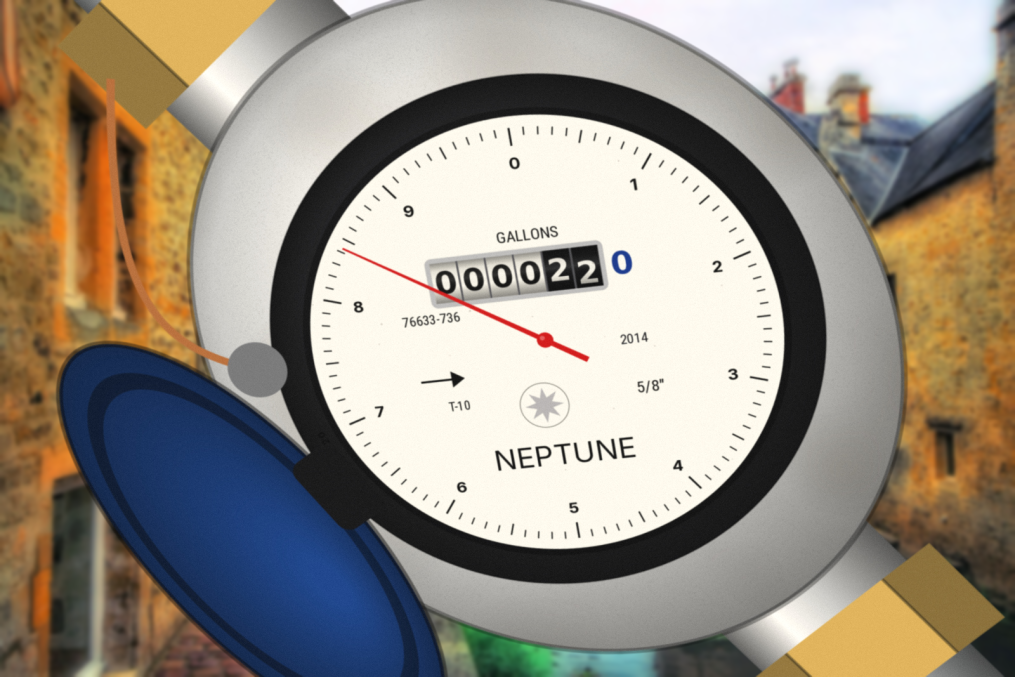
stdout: value=218.4 unit=gal
